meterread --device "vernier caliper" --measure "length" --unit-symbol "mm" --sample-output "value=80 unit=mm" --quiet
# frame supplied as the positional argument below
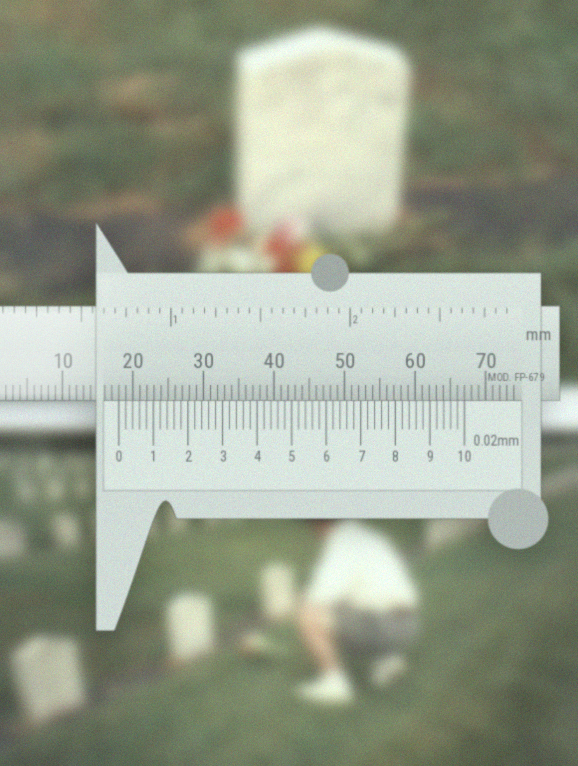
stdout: value=18.0 unit=mm
